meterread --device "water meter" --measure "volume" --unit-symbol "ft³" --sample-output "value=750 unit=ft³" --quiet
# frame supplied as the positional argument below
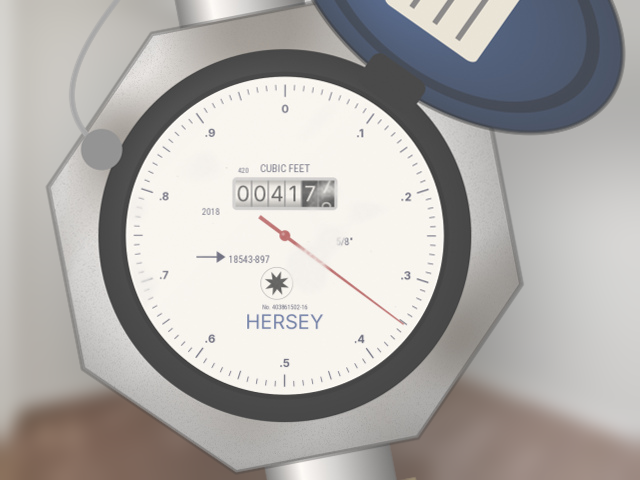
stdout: value=4177.35 unit=ft³
